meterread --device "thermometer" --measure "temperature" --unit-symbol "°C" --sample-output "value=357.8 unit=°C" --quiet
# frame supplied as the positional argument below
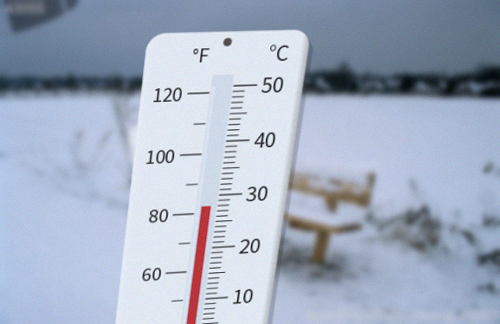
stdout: value=28 unit=°C
